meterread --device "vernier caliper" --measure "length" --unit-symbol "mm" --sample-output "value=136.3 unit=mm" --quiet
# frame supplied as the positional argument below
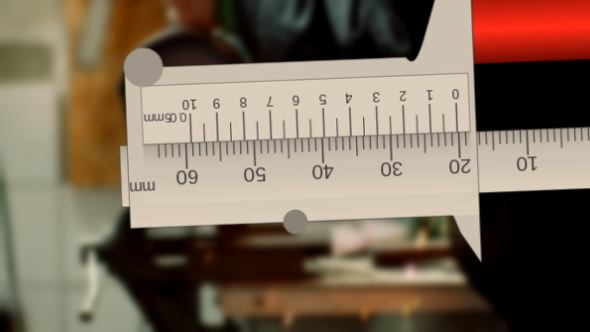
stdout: value=20.2 unit=mm
